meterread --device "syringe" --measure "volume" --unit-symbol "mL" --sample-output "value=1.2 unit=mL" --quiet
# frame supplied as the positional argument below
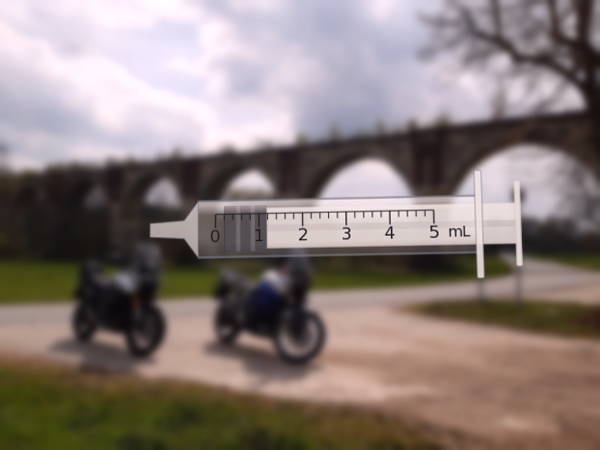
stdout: value=0.2 unit=mL
